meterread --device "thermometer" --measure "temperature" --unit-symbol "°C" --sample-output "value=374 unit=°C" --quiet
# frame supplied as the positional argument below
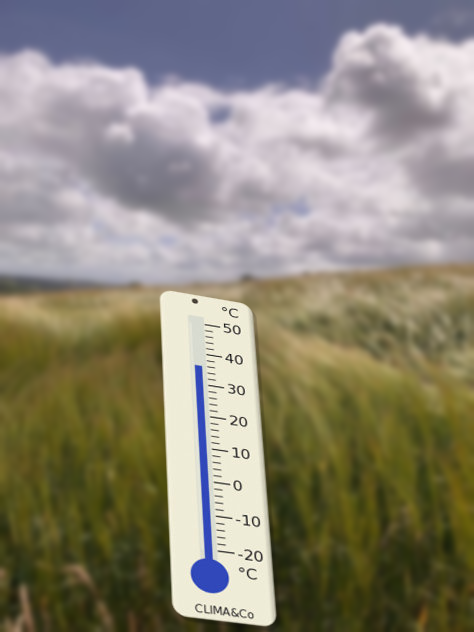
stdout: value=36 unit=°C
